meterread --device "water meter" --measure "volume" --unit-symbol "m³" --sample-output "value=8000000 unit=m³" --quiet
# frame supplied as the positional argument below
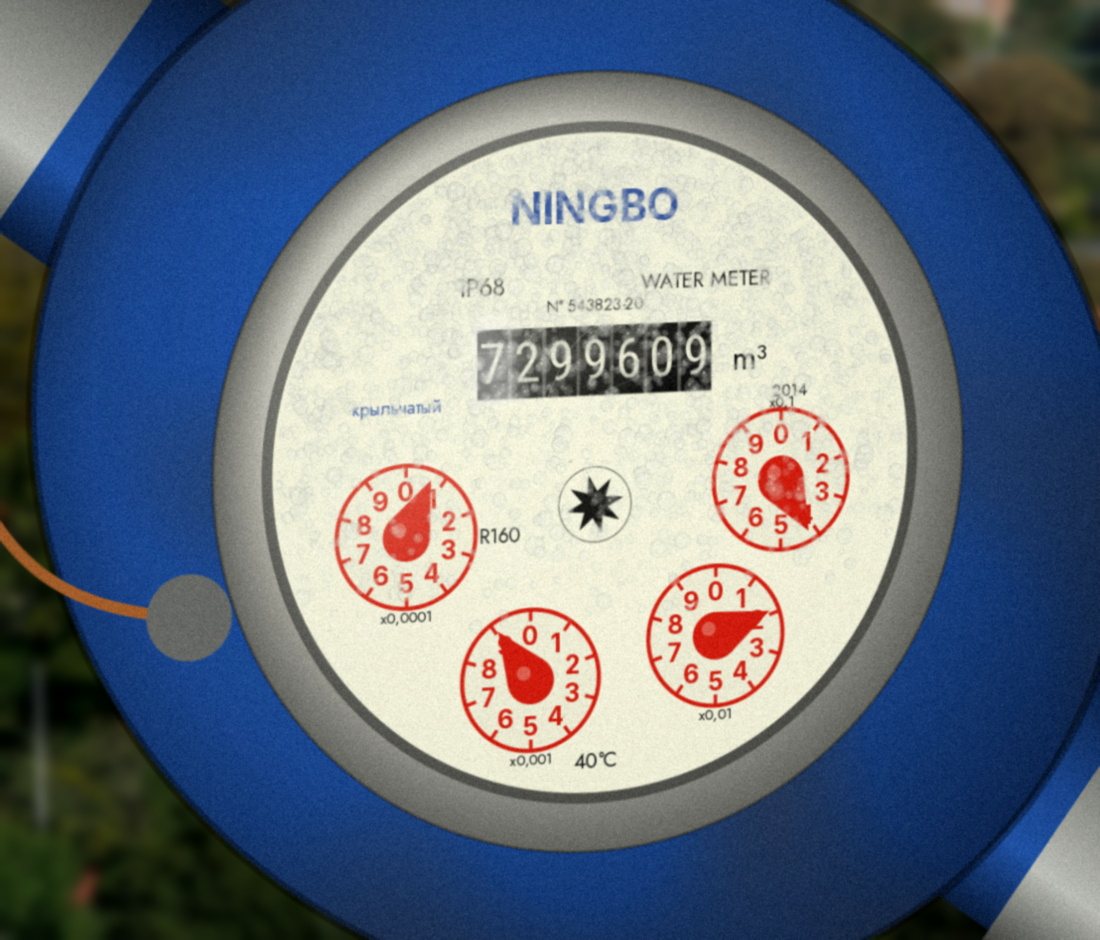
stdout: value=7299609.4190 unit=m³
